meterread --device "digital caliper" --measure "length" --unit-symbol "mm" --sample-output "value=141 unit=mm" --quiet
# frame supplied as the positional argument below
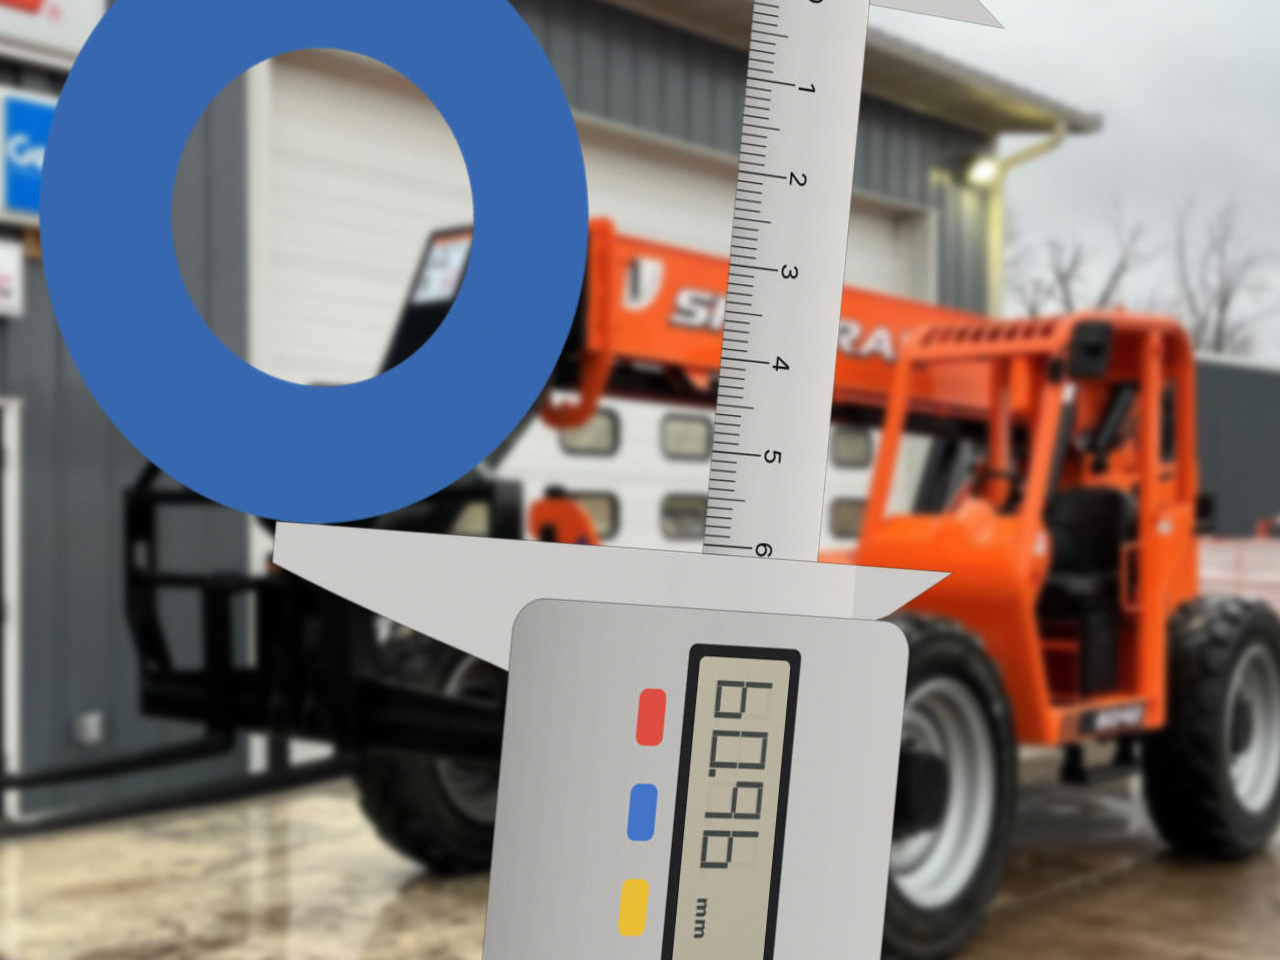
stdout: value=60.96 unit=mm
